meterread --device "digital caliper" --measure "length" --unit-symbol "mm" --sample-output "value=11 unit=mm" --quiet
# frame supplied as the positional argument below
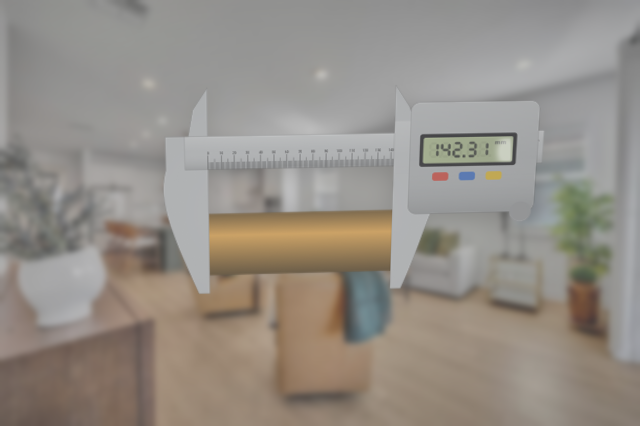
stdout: value=142.31 unit=mm
